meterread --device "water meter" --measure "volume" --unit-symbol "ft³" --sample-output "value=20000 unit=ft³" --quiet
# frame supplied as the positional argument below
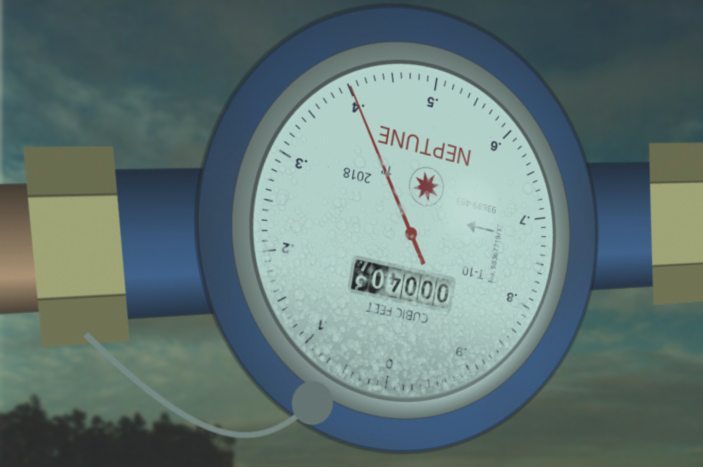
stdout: value=403.40 unit=ft³
